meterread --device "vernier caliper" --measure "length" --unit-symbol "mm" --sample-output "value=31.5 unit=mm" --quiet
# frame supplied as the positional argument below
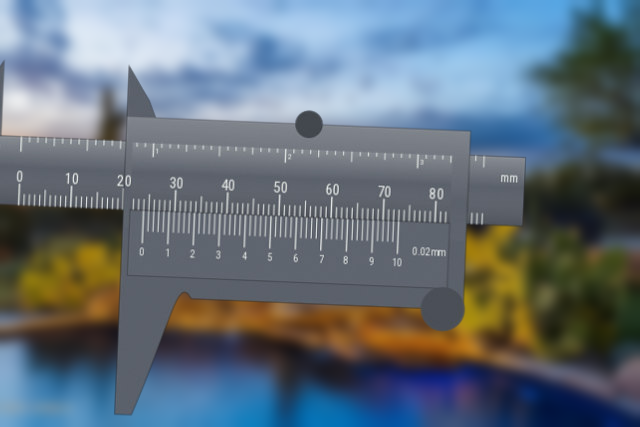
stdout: value=24.0 unit=mm
